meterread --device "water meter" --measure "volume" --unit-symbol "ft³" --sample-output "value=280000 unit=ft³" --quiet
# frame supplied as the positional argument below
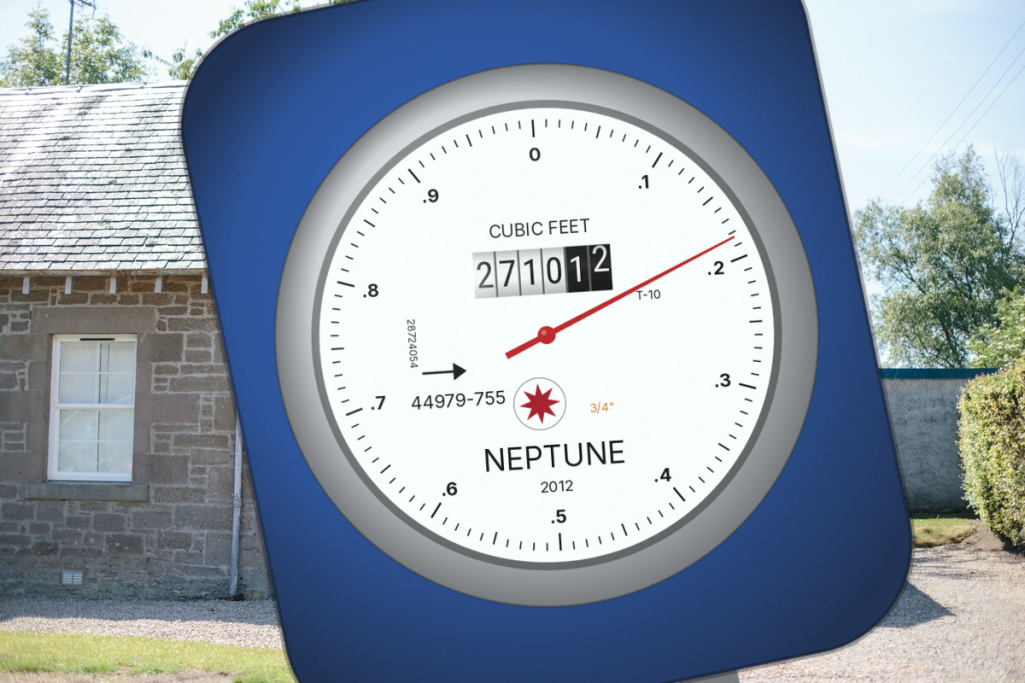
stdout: value=271012.18 unit=ft³
